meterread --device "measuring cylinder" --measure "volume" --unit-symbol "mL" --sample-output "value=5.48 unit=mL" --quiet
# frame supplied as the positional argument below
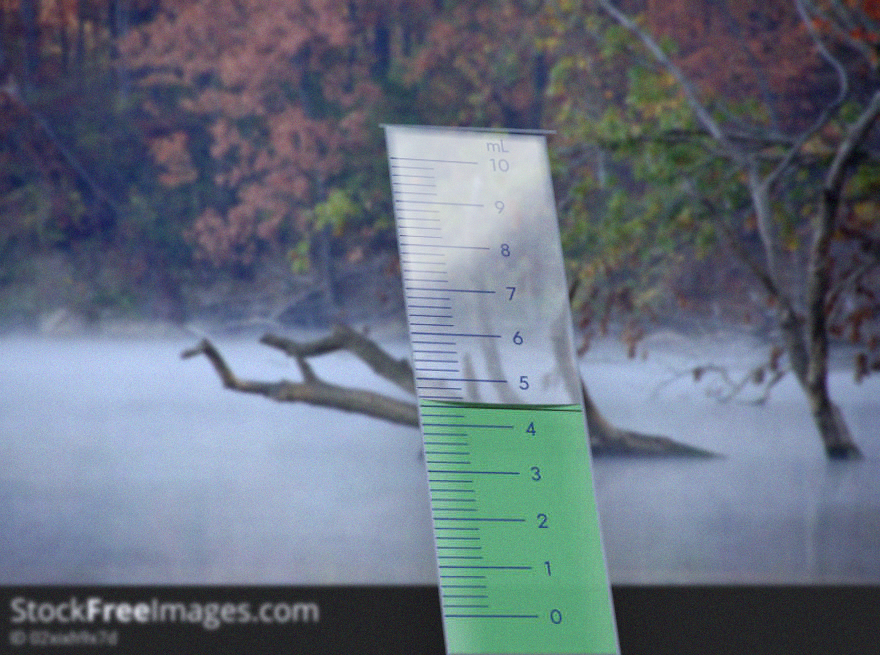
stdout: value=4.4 unit=mL
